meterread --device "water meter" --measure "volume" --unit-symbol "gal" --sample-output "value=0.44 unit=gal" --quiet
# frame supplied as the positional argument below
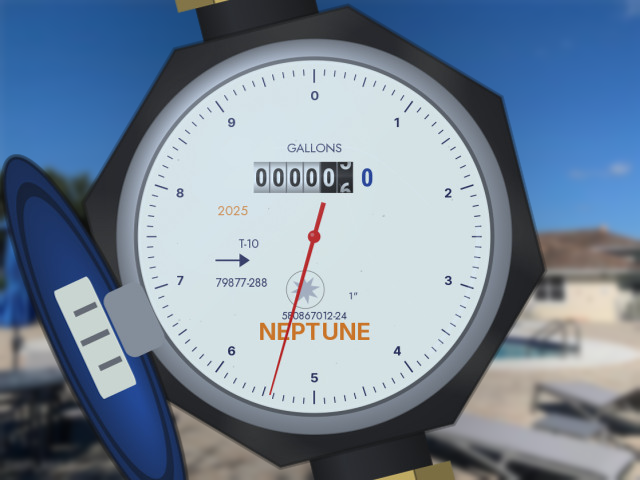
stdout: value=55.4 unit=gal
